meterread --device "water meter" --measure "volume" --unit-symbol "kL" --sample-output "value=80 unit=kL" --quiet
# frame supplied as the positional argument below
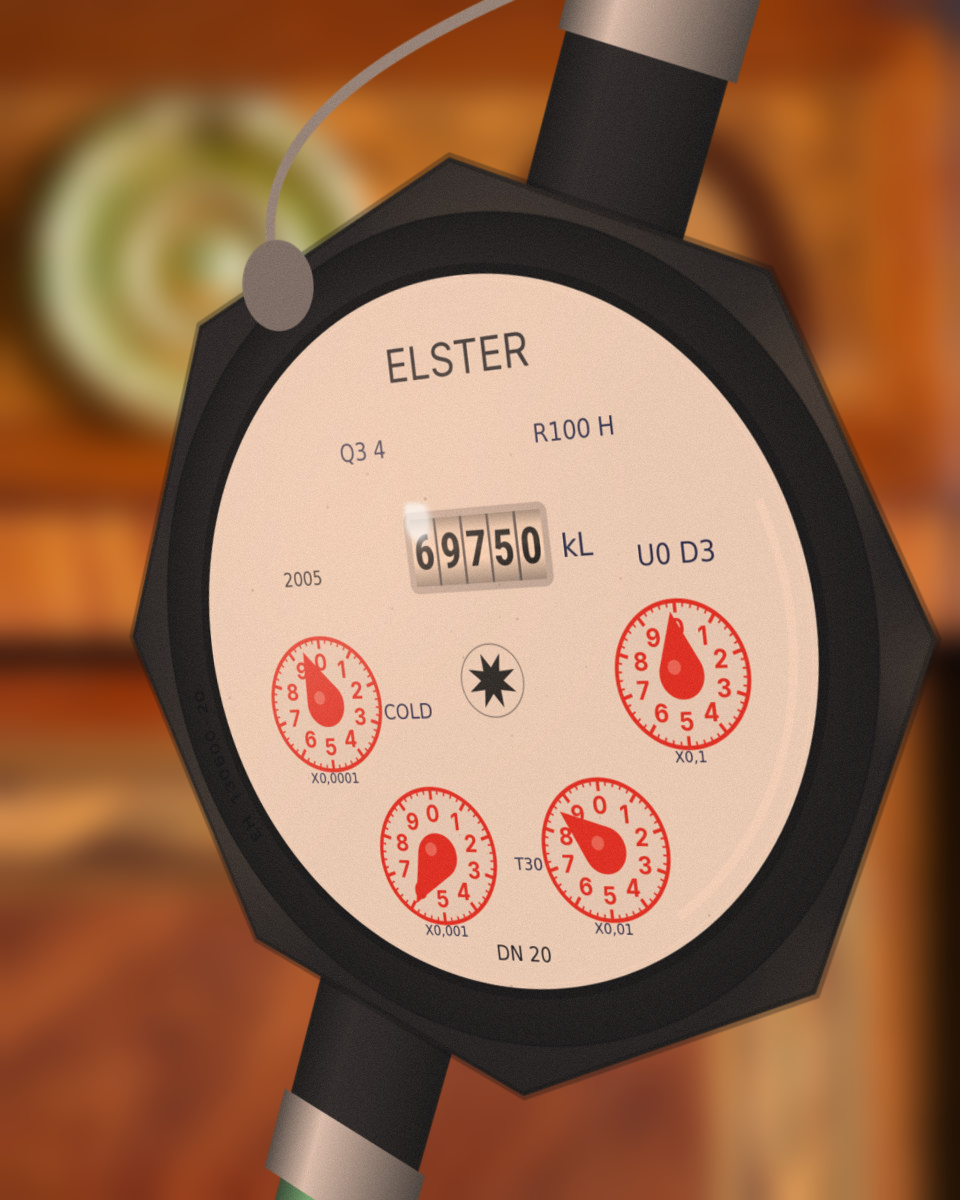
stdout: value=69749.9859 unit=kL
